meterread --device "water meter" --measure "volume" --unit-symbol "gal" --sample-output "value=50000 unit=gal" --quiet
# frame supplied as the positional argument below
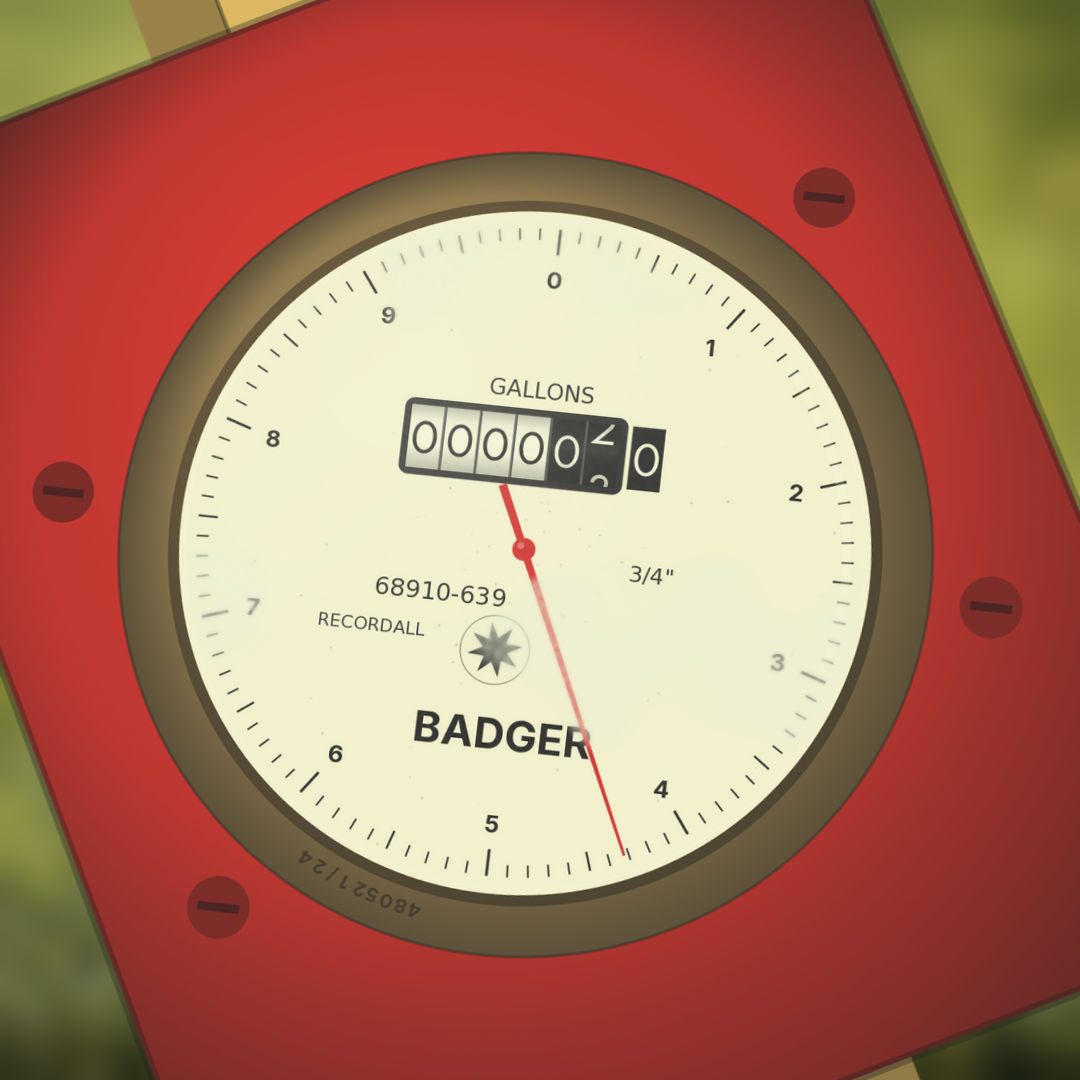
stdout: value=24.3 unit=gal
